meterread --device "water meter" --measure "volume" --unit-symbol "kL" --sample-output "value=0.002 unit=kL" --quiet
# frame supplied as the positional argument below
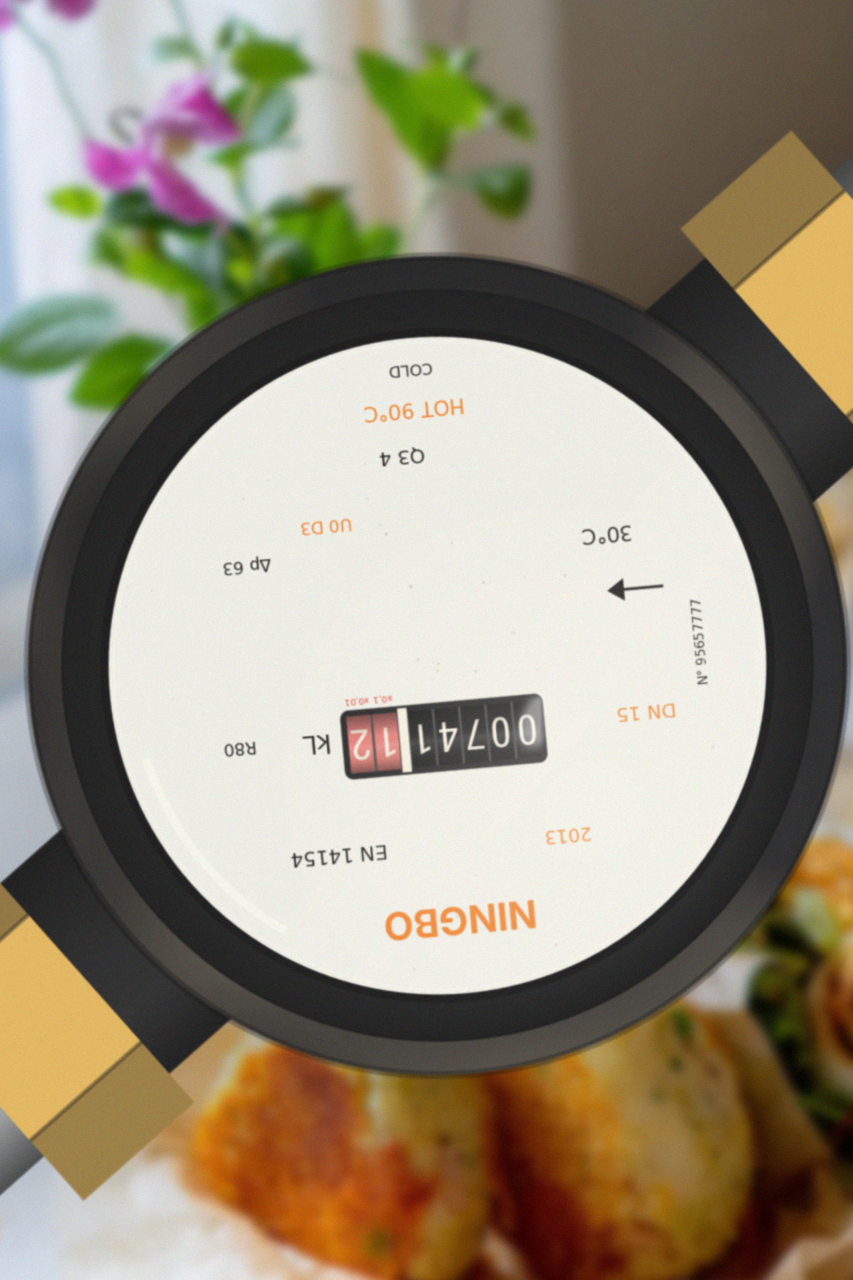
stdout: value=741.12 unit=kL
